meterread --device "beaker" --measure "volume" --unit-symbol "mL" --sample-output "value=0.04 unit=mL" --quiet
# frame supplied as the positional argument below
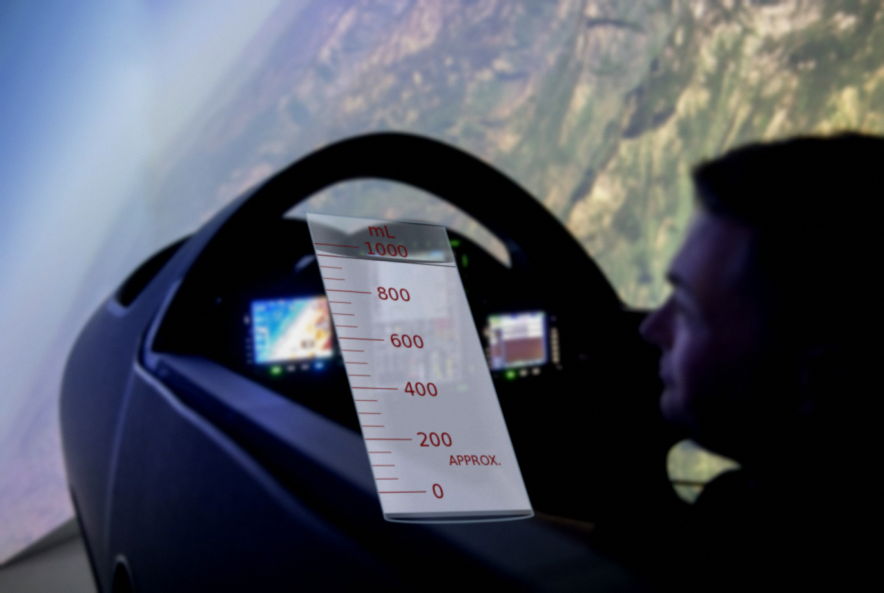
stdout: value=950 unit=mL
